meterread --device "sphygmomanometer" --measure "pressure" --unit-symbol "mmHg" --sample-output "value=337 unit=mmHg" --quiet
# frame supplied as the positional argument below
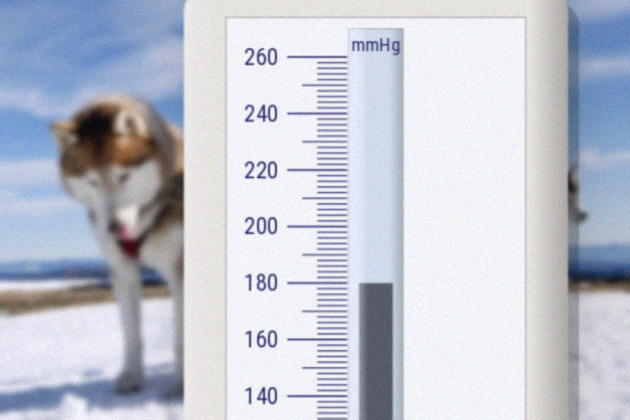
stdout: value=180 unit=mmHg
